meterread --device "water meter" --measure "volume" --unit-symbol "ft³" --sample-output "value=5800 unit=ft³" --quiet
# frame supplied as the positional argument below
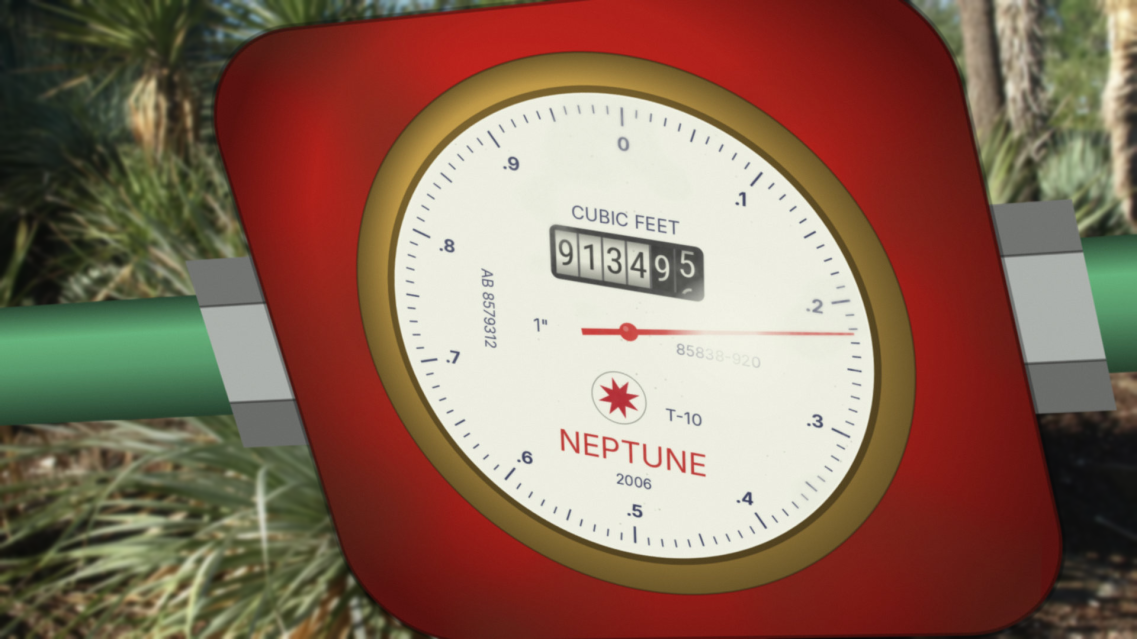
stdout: value=913495.22 unit=ft³
